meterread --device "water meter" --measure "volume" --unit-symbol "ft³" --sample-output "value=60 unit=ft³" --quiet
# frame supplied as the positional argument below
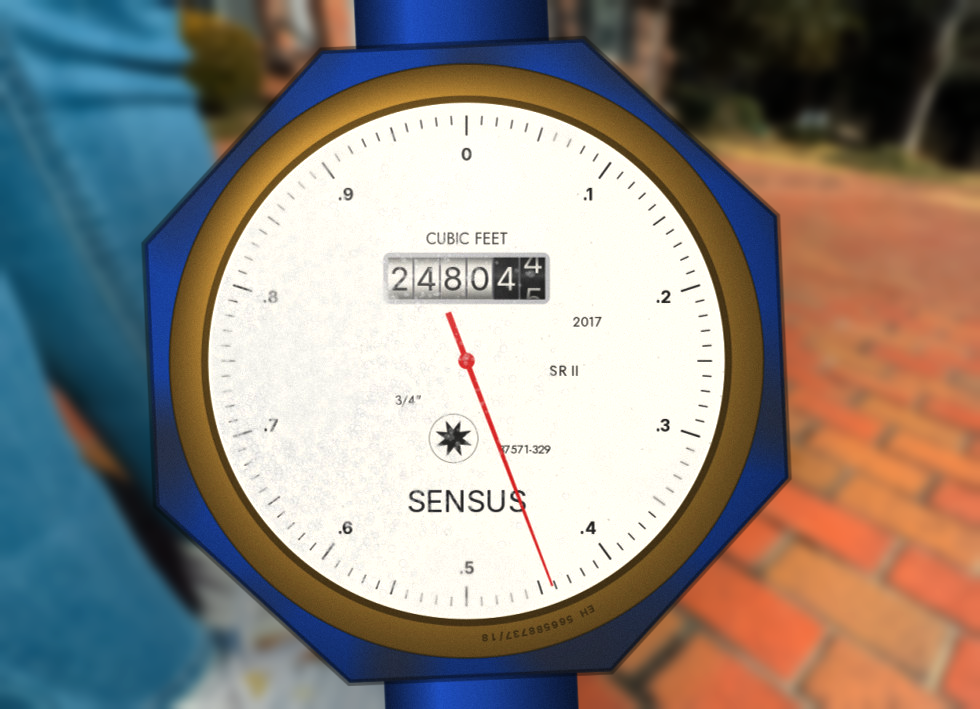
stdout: value=248044.44 unit=ft³
